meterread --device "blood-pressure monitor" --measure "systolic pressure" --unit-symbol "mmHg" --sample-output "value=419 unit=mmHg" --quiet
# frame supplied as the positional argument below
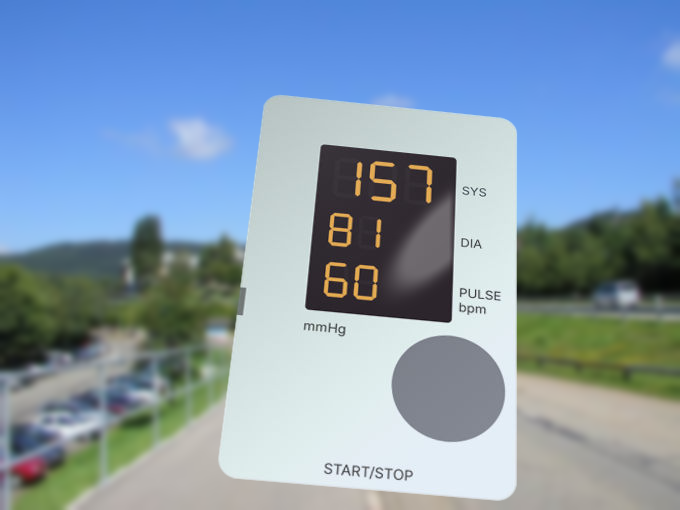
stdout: value=157 unit=mmHg
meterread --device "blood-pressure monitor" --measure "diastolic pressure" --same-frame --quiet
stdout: value=81 unit=mmHg
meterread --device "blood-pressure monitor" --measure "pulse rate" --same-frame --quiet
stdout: value=60 unit=bpm
